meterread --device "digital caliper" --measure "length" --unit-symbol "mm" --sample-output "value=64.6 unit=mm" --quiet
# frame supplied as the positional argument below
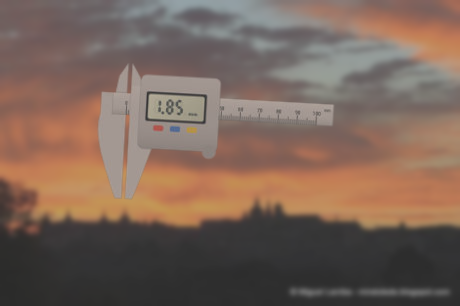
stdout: value=1.85 unit=mm
